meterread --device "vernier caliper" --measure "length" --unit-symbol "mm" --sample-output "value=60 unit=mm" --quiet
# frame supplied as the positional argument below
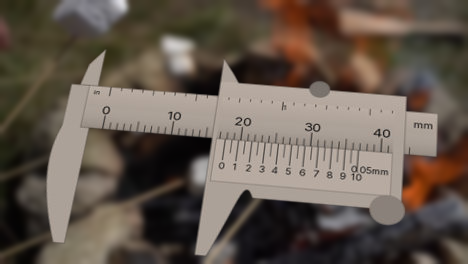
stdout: value=17.8 unit=mm
